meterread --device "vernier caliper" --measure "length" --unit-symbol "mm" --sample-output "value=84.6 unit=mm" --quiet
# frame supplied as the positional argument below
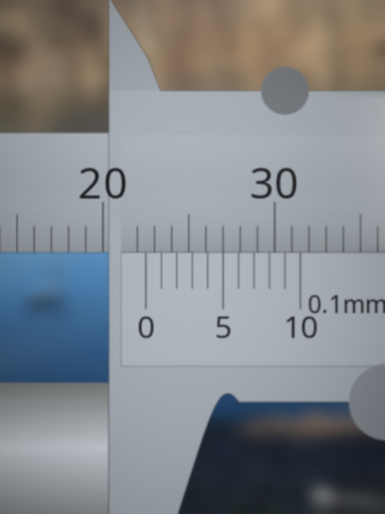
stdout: value=22.5 unit=mm
